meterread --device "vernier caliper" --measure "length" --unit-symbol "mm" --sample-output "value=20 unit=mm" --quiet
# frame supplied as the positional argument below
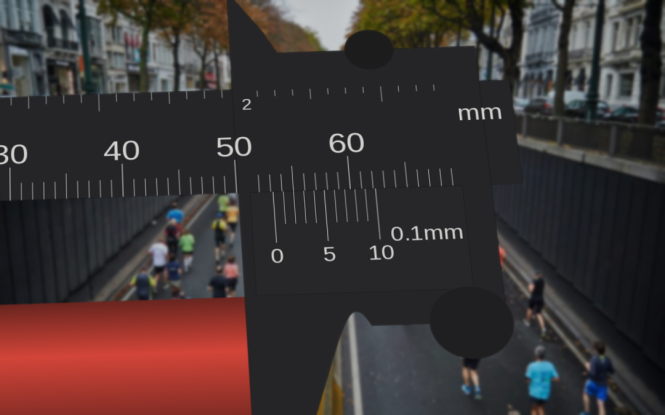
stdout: value=53.2 unit=mm
